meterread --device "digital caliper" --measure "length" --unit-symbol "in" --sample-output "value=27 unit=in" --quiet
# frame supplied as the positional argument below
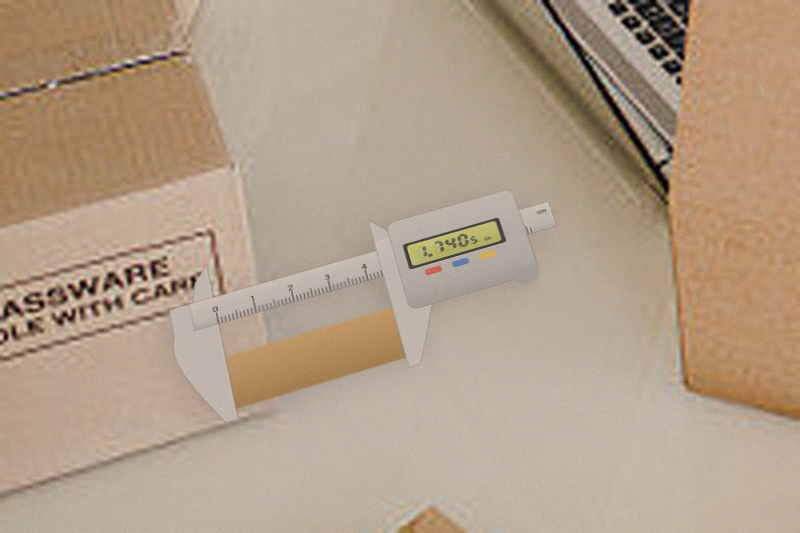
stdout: value=1.7405 unit=in
